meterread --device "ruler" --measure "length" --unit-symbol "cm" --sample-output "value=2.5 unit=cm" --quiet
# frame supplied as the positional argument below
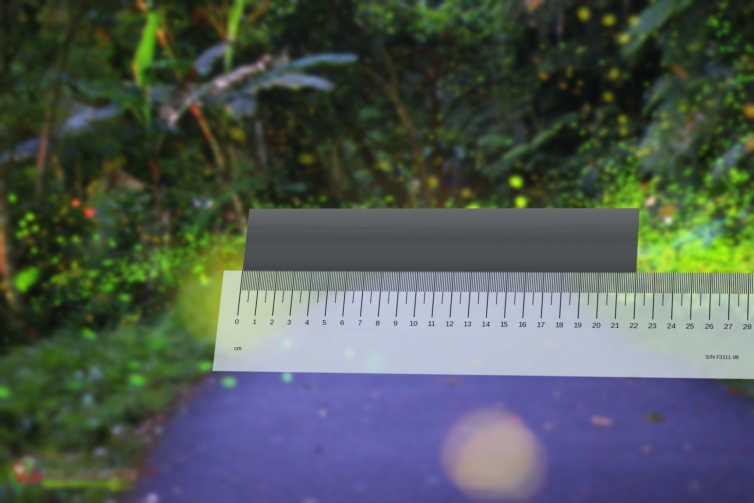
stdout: value=22 unit=cm
